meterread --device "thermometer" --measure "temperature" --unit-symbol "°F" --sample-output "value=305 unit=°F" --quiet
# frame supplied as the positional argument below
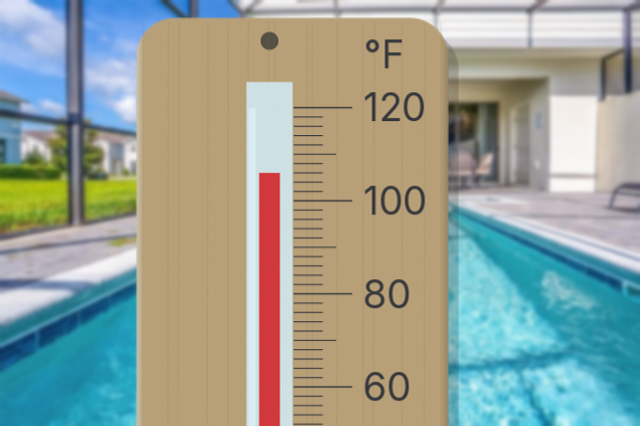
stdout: value=106 unit=°F
